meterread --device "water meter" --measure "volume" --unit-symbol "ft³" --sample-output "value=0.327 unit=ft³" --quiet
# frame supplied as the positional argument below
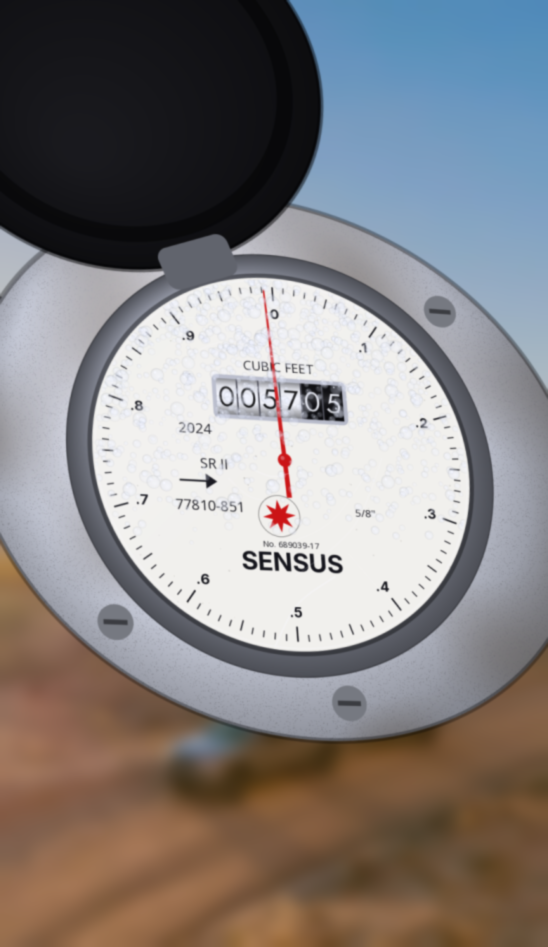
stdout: value=5704.99 unit=ft³
